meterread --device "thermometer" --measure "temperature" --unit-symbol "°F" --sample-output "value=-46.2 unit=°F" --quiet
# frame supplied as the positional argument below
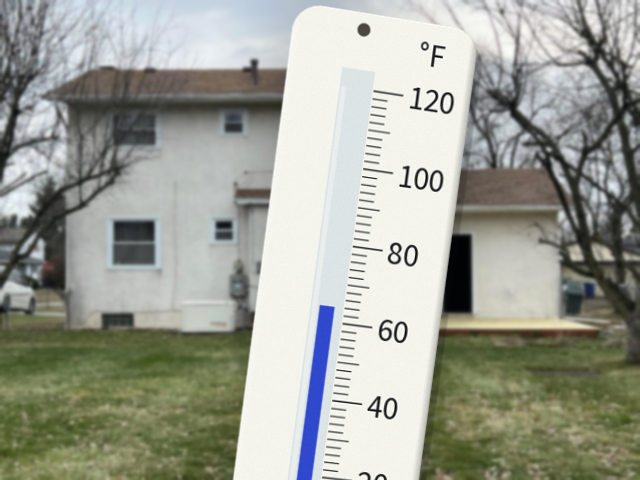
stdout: value=64 unit=°F
